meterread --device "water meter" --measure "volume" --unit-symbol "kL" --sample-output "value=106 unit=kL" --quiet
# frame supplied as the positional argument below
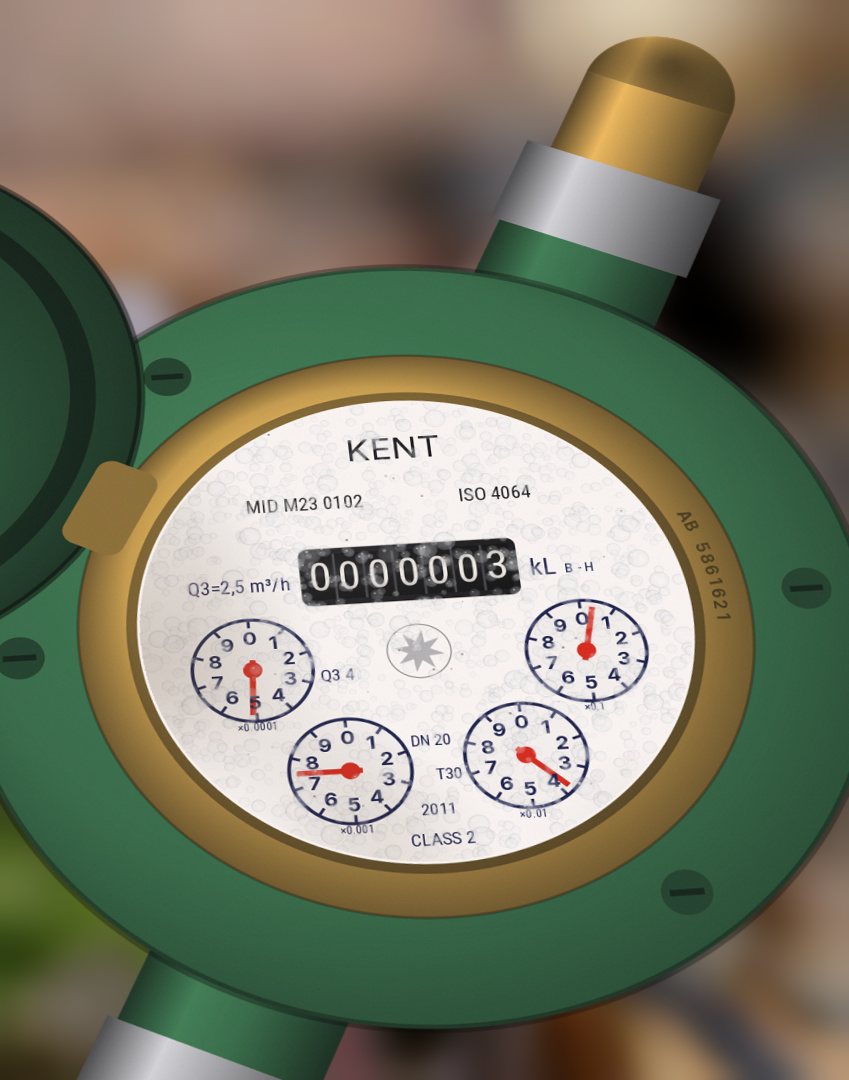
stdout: value=3.0375 unit=kL
